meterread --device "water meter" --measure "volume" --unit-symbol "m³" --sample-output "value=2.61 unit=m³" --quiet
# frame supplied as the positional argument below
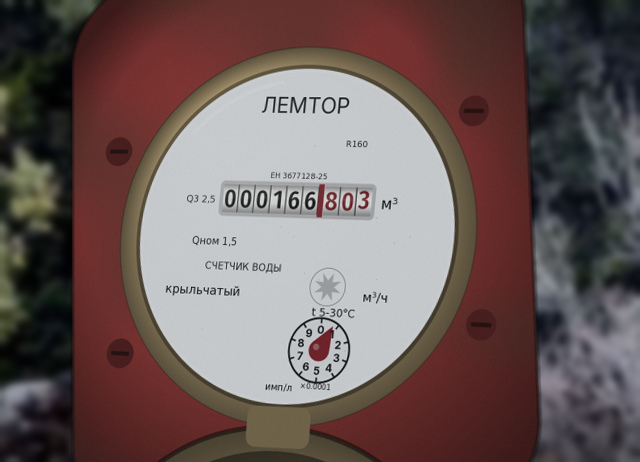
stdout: value=166.8030 unit=m³
